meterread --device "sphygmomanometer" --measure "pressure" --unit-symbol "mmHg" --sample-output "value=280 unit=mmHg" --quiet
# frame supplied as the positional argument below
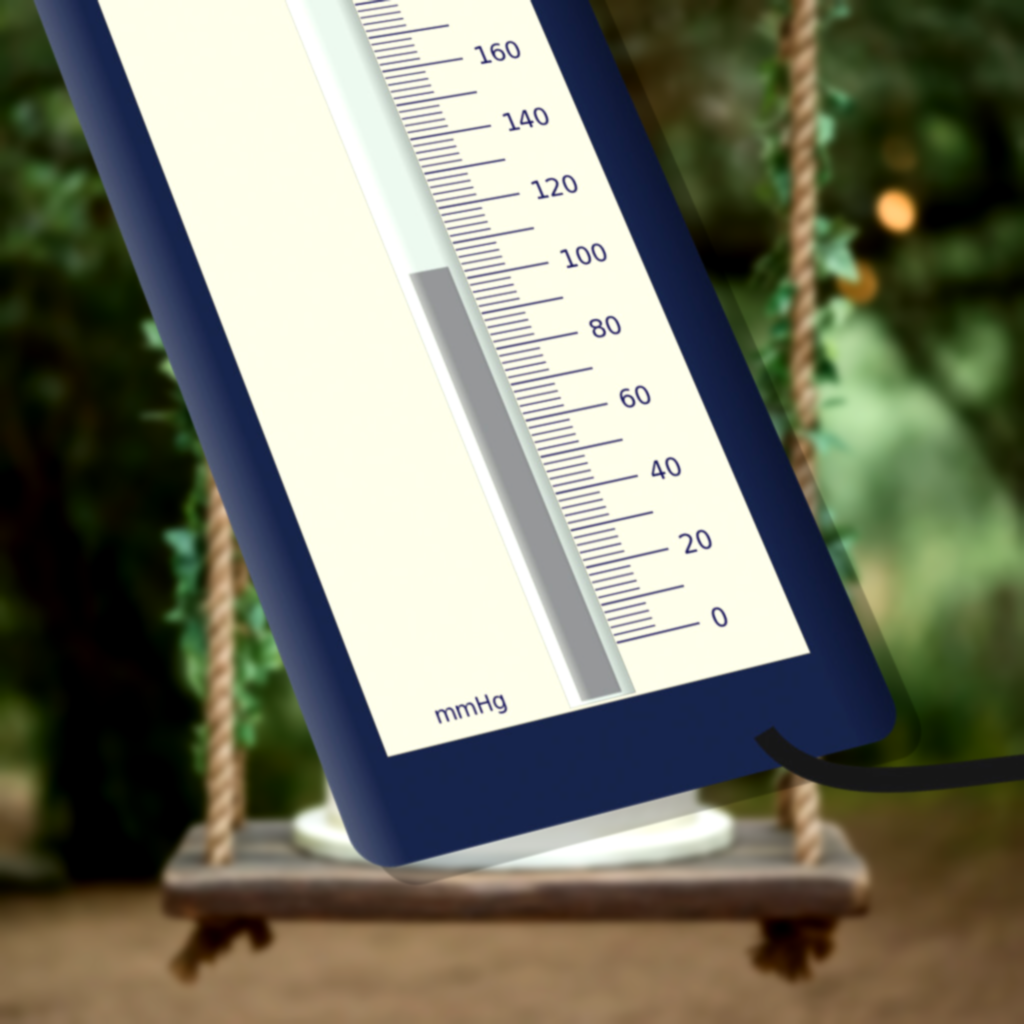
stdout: value=104 unit=mmHg
